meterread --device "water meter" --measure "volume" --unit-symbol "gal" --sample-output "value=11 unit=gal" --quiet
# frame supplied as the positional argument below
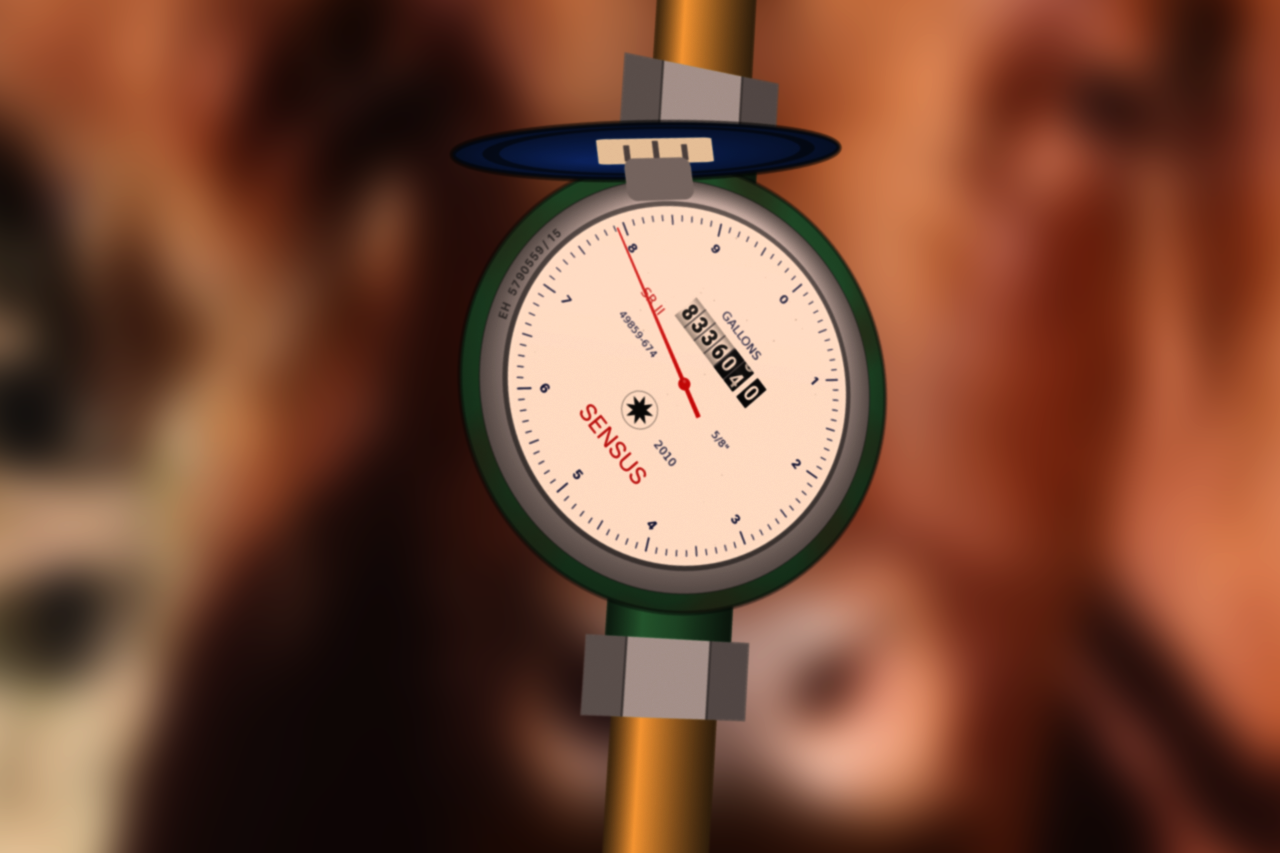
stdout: value=8336037.9 unit=gal
